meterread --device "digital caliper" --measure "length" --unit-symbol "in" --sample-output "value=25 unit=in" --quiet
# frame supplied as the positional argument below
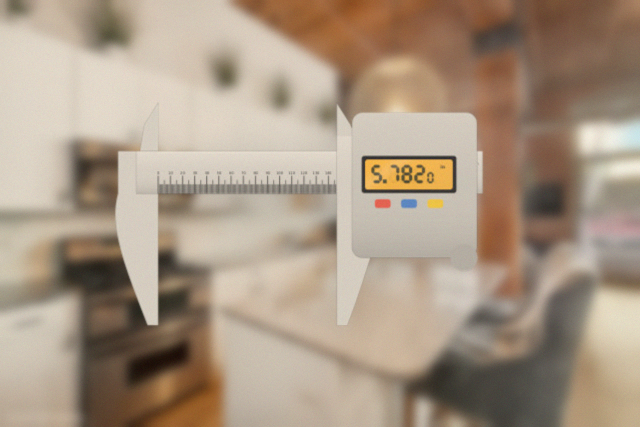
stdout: value=5.7820 unit=in
